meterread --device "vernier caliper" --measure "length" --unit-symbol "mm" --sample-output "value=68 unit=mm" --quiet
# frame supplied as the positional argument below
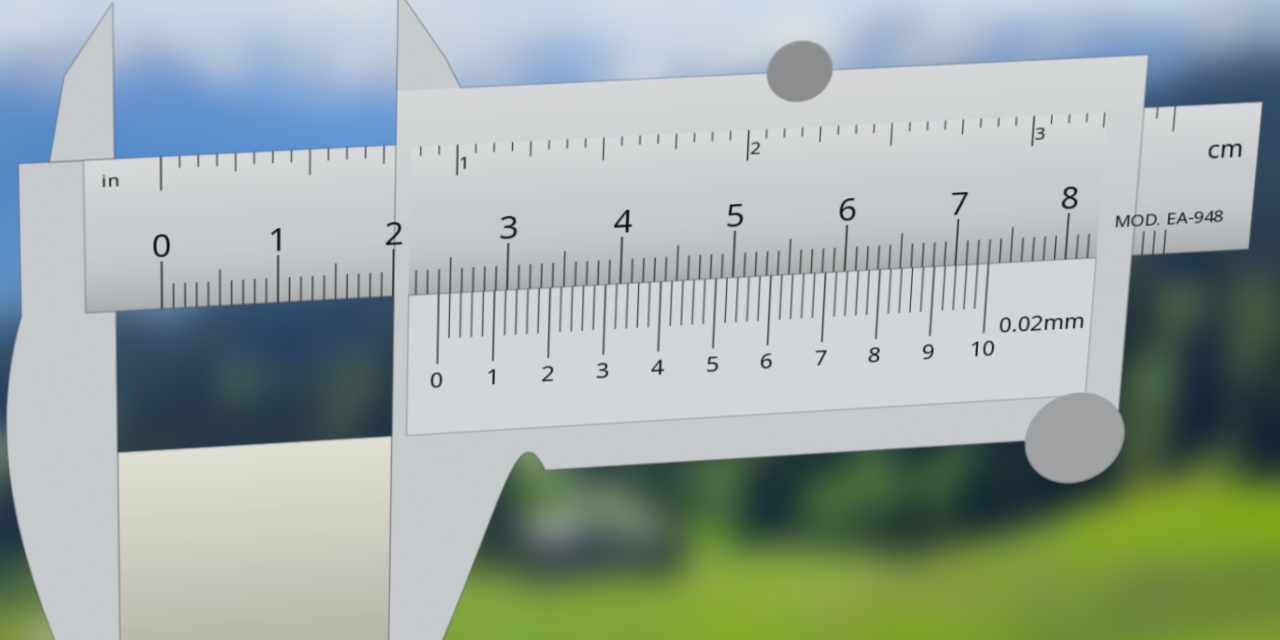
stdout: value=24.0 unit=mm
